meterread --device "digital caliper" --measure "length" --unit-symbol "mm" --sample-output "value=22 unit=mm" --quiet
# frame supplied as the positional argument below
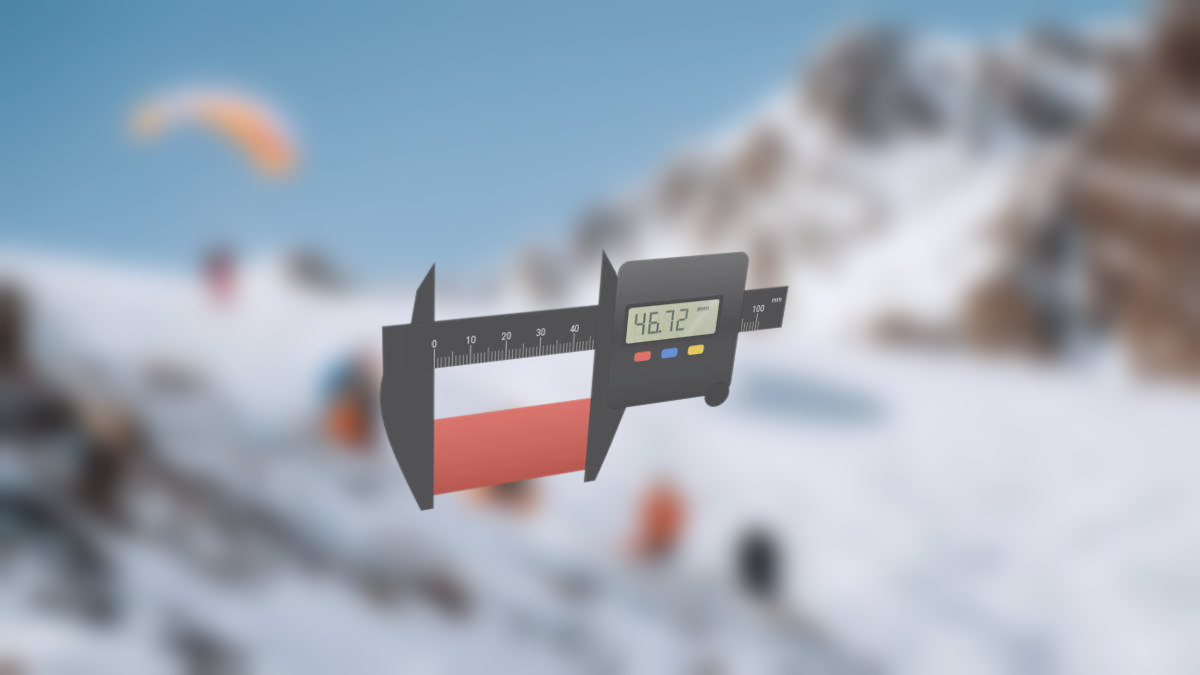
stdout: value=46.72 unit=mm
